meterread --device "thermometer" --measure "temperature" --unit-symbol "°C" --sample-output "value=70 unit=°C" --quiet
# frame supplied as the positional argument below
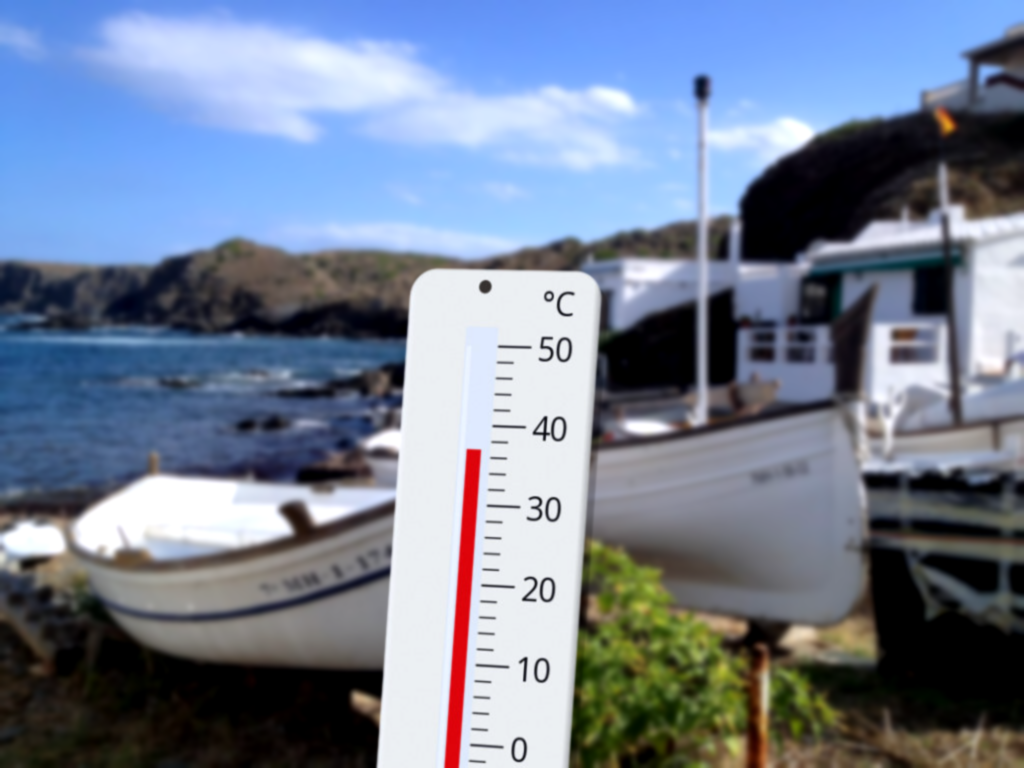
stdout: value=37 unit=°C
